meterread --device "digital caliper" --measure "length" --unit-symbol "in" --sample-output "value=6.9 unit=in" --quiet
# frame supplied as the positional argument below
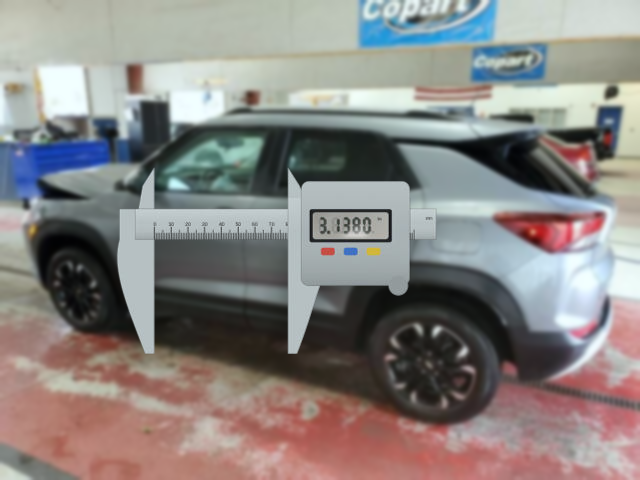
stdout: value=3.1380 unit=in
